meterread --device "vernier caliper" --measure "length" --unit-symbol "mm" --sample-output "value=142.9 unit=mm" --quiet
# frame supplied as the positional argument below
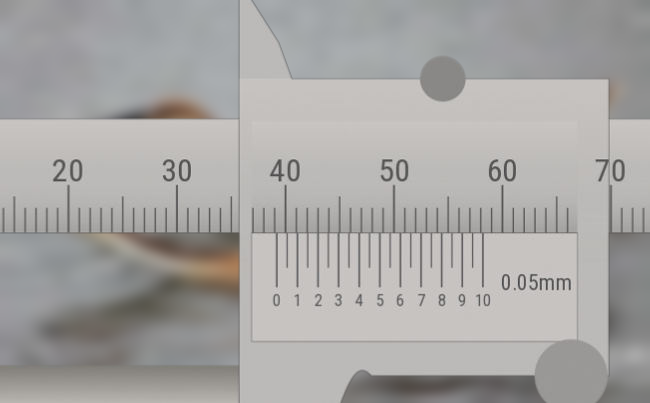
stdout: value=39.2 unit=mm
